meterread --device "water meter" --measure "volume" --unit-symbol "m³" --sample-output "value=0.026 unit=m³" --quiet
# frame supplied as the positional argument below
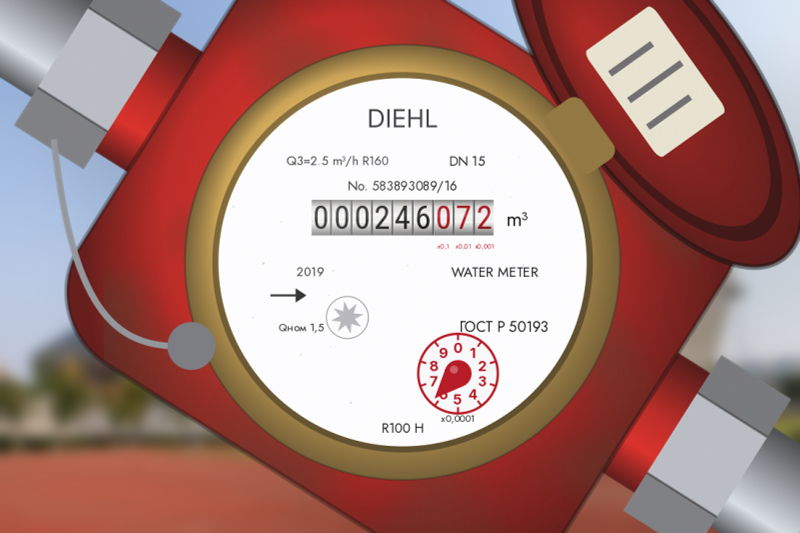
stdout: value=246.0726 unit=m³
